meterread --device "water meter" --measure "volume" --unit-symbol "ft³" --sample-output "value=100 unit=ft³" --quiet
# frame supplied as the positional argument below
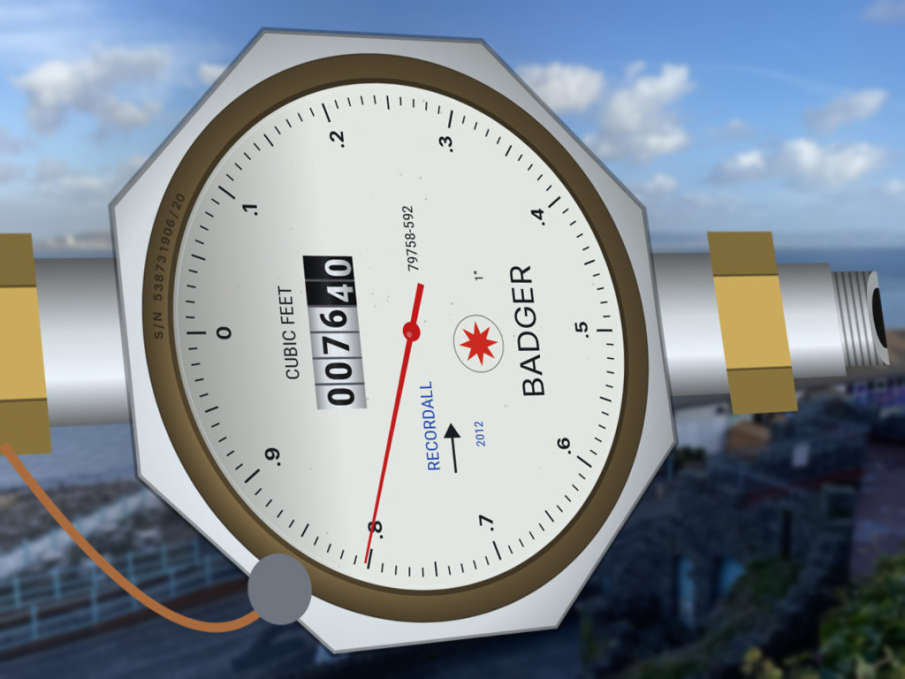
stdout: value=7639.80 unit=ft³
